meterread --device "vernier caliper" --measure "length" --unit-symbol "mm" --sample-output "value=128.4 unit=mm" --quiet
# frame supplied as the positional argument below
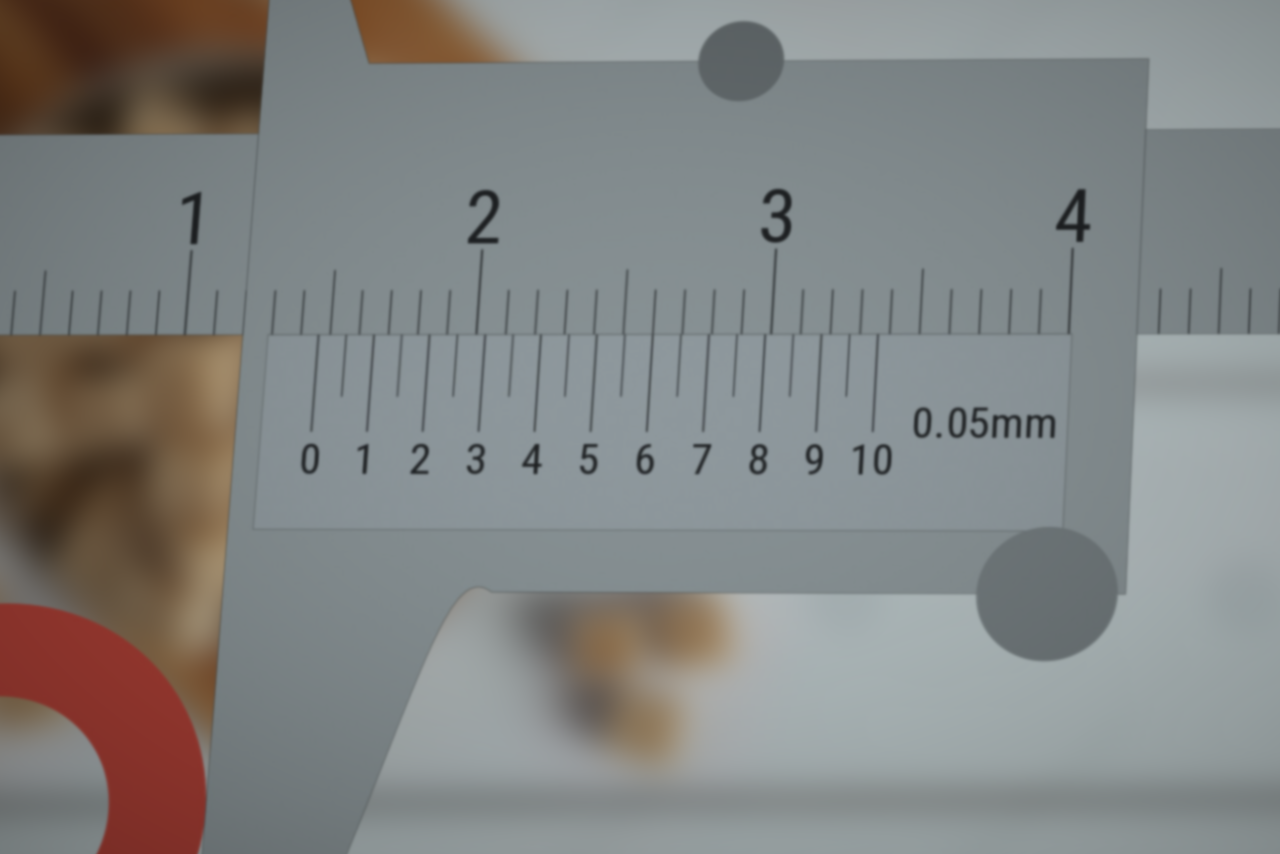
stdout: value=14.6 unit=mm
